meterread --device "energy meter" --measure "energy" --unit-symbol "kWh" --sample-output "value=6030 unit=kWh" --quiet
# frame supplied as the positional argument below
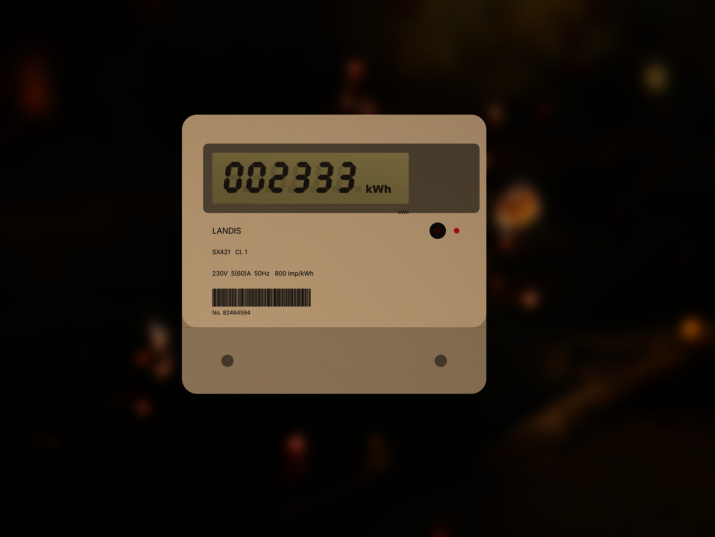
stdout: value=2333 unit=kWh
